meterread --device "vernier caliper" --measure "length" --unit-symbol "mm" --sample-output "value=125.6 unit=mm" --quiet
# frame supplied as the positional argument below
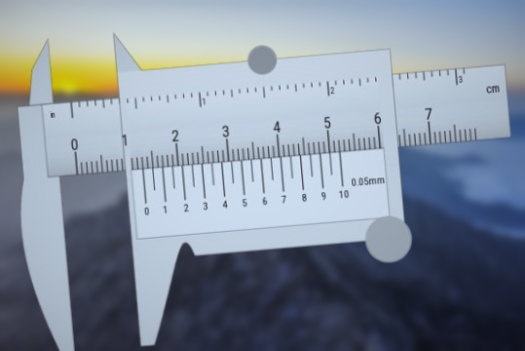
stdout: value=13.0 unit=mm
